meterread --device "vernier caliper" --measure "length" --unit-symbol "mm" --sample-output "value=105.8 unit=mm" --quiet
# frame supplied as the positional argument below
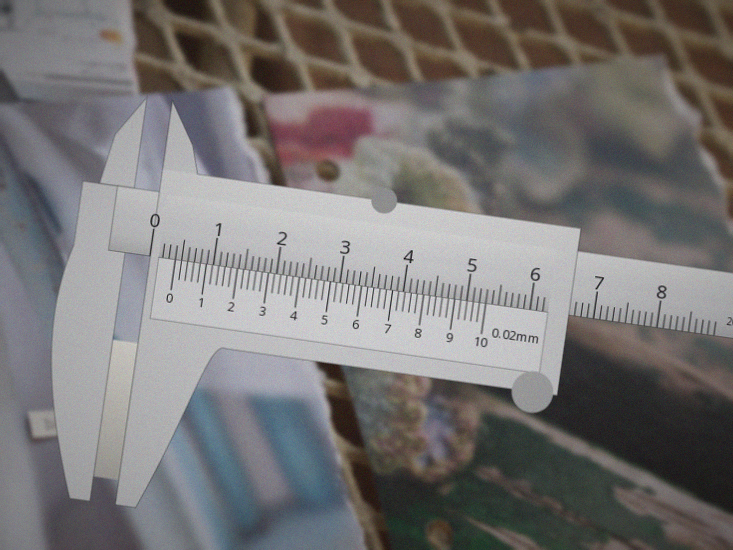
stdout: value=4.0 unit=mm
